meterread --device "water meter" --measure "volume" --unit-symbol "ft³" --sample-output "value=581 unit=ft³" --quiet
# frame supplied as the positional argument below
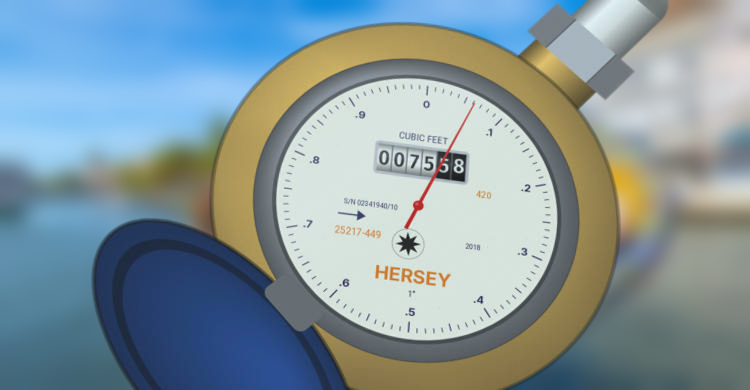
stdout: value=7558.06 unit=ft³
